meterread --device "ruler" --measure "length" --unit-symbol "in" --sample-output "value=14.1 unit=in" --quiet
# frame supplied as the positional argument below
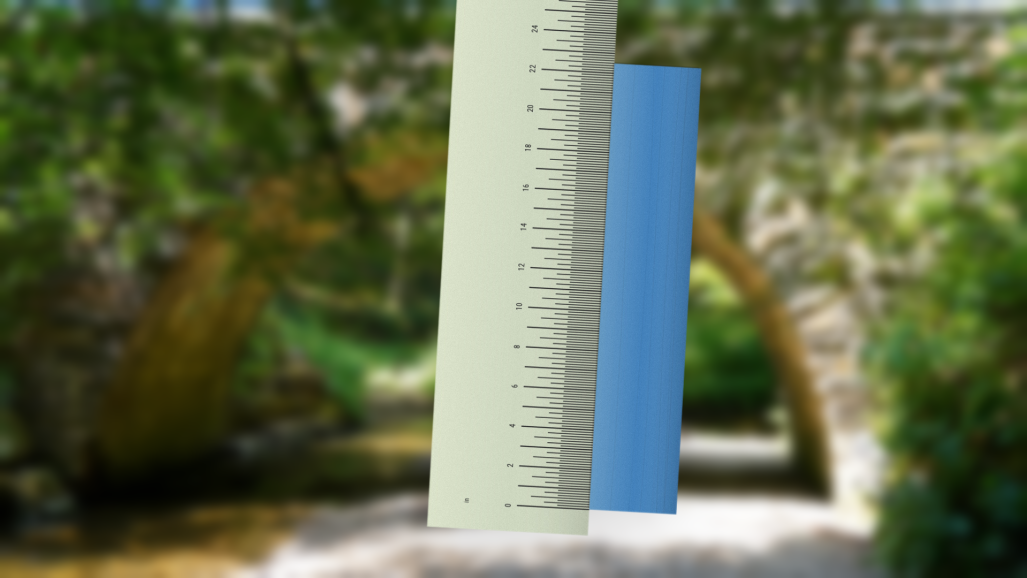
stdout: value=22.5 unit=in
